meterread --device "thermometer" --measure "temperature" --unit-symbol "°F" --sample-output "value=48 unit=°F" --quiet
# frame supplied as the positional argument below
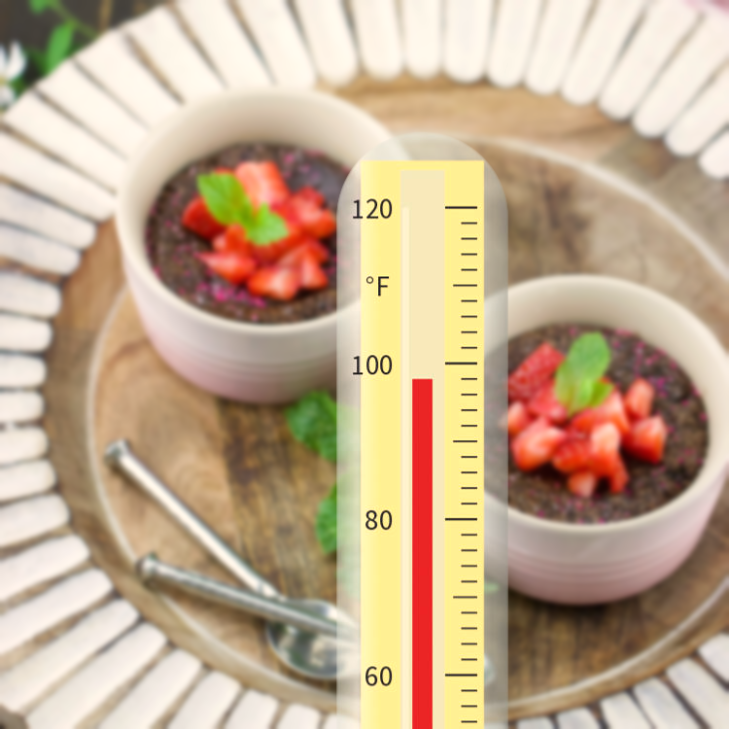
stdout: value=98 unit=°F
